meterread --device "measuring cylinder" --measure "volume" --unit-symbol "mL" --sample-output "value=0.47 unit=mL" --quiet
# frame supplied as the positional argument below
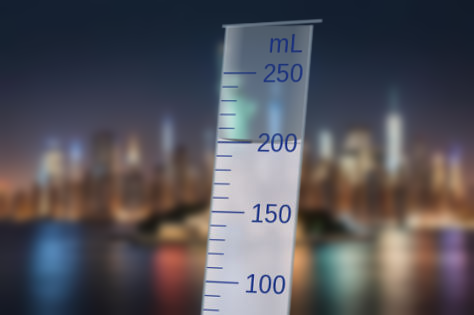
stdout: value=200 unit=mL
